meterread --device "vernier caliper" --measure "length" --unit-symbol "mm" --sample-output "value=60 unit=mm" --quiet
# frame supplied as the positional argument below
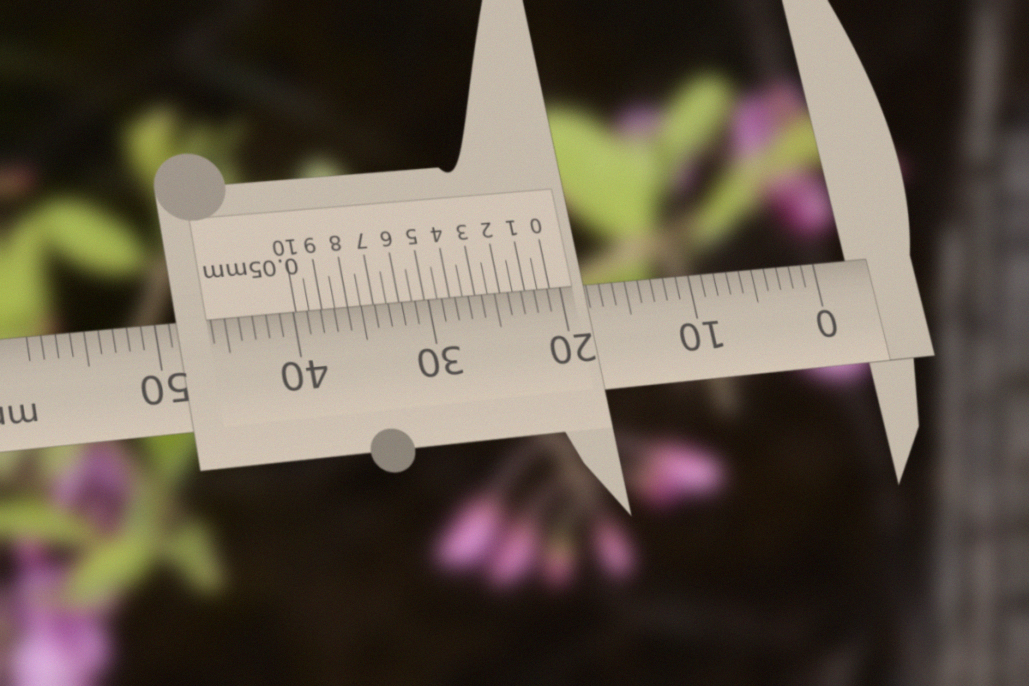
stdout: value=20.8 unit=mm
